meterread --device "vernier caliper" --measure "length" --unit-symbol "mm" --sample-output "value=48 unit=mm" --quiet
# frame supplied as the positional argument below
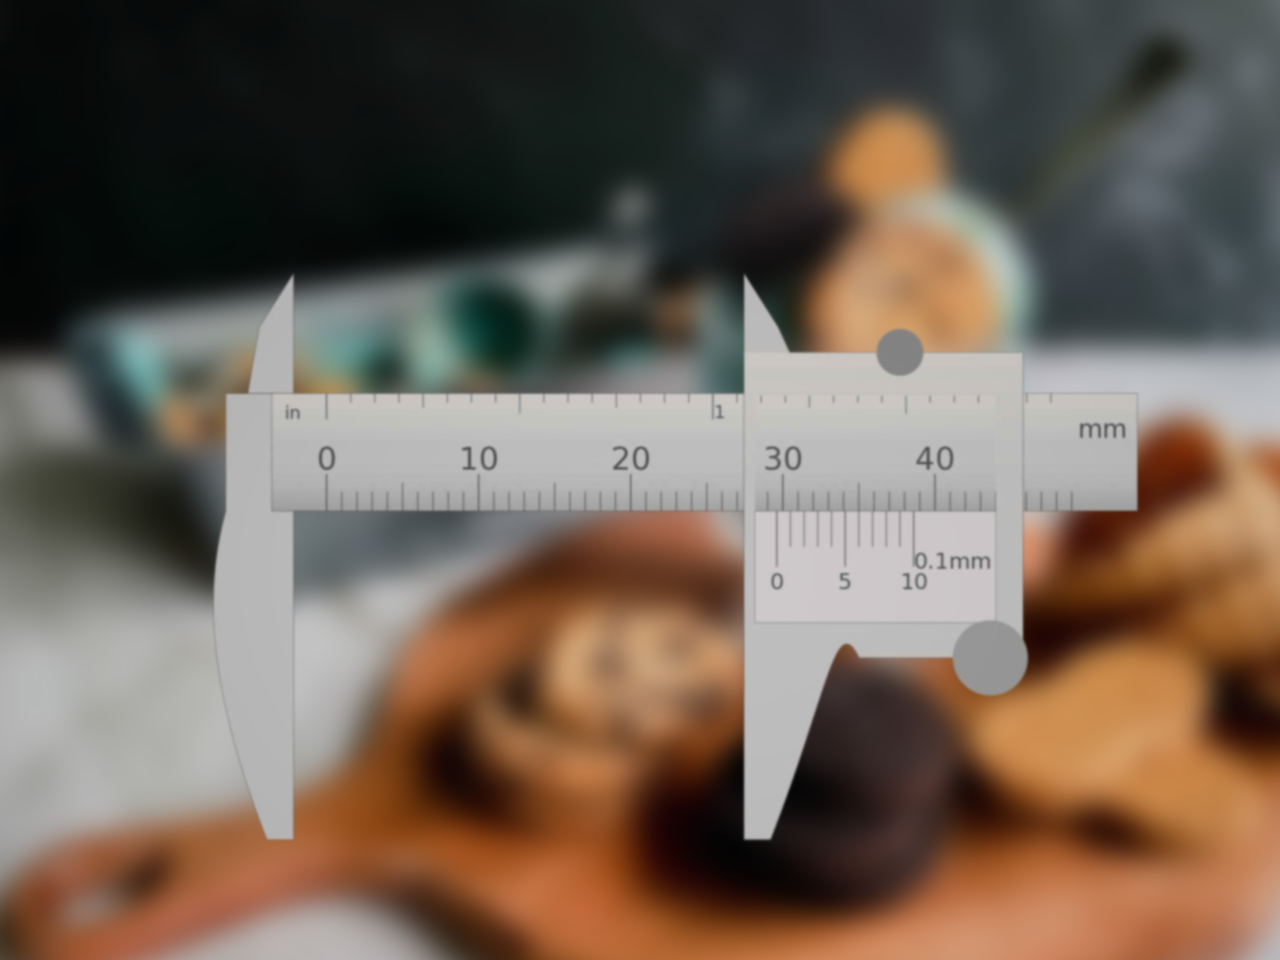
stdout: value=29.6 unit=mm
